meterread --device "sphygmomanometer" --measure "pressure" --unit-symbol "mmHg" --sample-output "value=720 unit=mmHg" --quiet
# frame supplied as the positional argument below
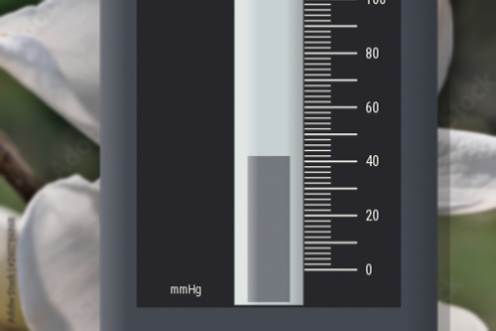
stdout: value=42 unit=mmHg
